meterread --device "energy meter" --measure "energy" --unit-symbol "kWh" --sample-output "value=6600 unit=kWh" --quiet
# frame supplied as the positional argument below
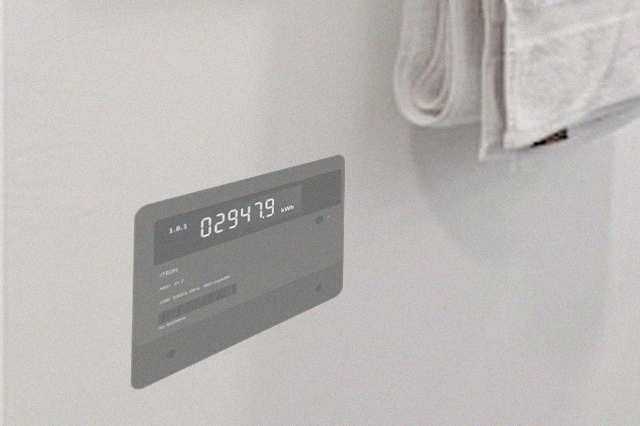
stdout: value=2947.9 unit=kWh
